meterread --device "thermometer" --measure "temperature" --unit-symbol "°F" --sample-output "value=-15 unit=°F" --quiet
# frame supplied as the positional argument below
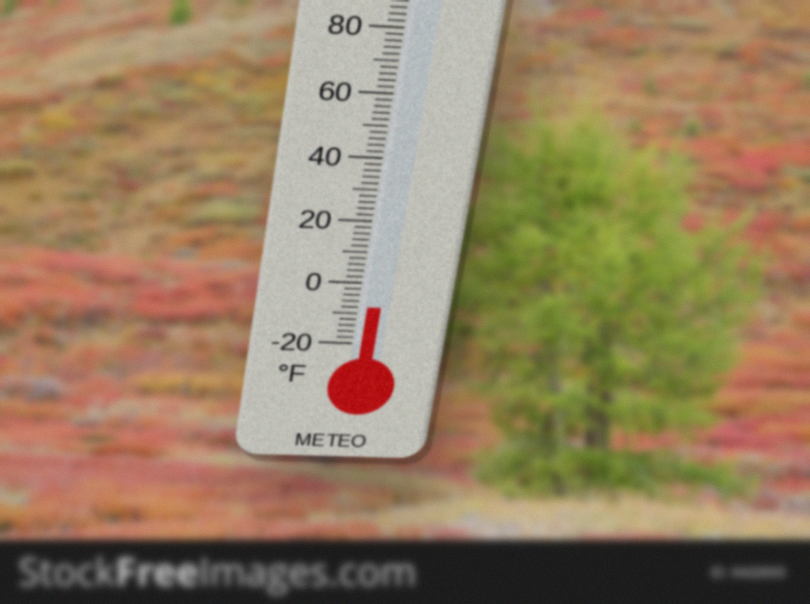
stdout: value=-8 unit=°F
